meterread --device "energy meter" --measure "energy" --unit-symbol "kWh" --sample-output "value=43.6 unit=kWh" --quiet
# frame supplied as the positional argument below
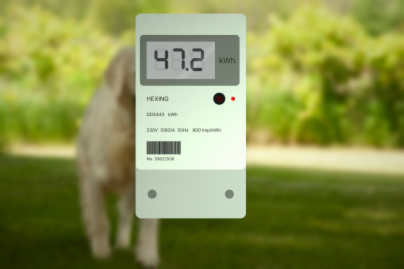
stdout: value=47.2 unit=kWh
